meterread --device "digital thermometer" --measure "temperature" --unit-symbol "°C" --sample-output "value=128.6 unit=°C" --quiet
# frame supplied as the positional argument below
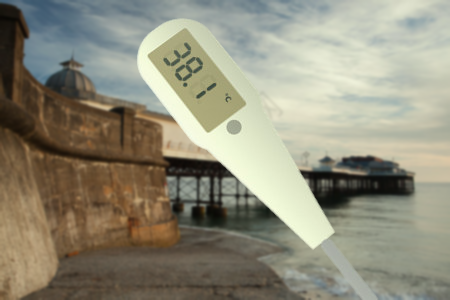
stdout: value=38.1 unit=°C
